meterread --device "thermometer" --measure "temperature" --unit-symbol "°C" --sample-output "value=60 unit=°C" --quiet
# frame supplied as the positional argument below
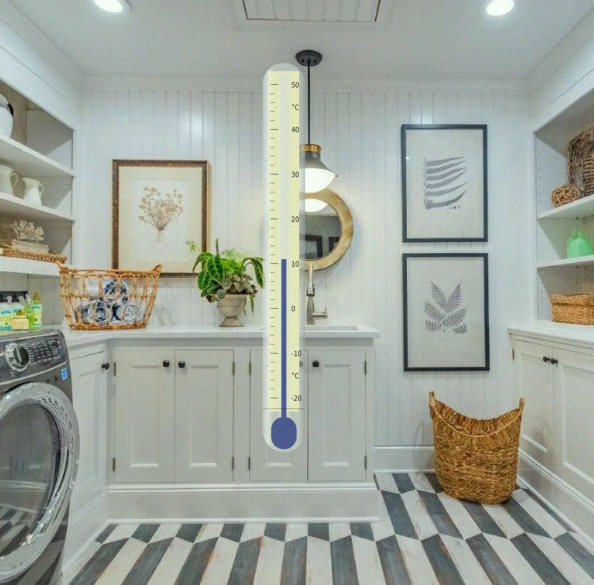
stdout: value=11 unit=°C
